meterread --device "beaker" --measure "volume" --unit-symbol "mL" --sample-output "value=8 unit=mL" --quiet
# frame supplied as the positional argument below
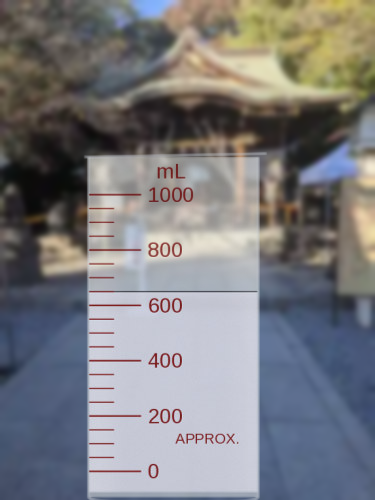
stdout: value=650 unit=mL
